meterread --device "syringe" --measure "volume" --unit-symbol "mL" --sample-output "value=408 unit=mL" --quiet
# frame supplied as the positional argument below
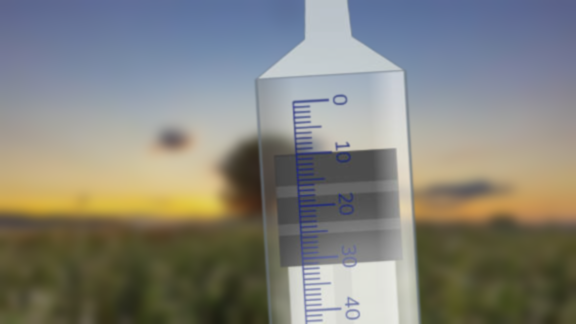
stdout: value=10 unit=mL
